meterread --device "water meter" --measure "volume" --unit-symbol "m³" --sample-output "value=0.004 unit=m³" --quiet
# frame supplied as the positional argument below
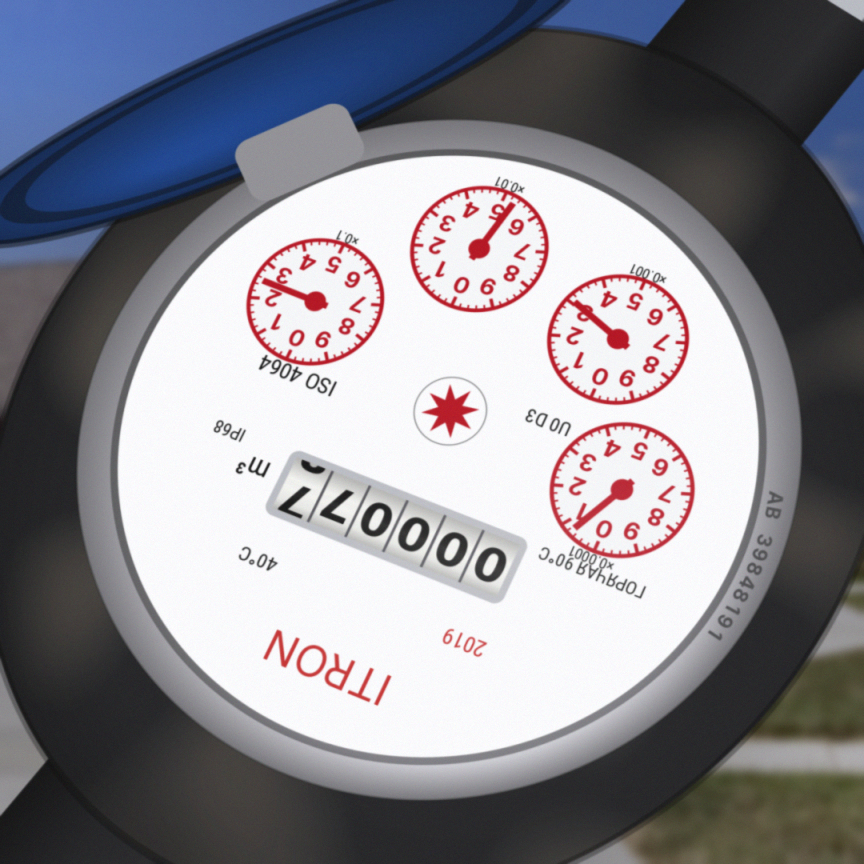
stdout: value=77.2530 unit=m³
